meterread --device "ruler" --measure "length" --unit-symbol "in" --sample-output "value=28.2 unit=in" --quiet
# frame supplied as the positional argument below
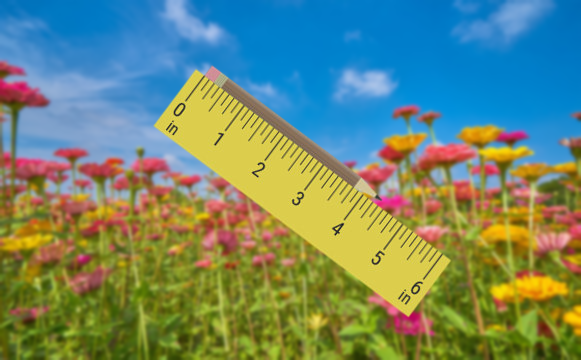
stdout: value=4.375 unit=in
